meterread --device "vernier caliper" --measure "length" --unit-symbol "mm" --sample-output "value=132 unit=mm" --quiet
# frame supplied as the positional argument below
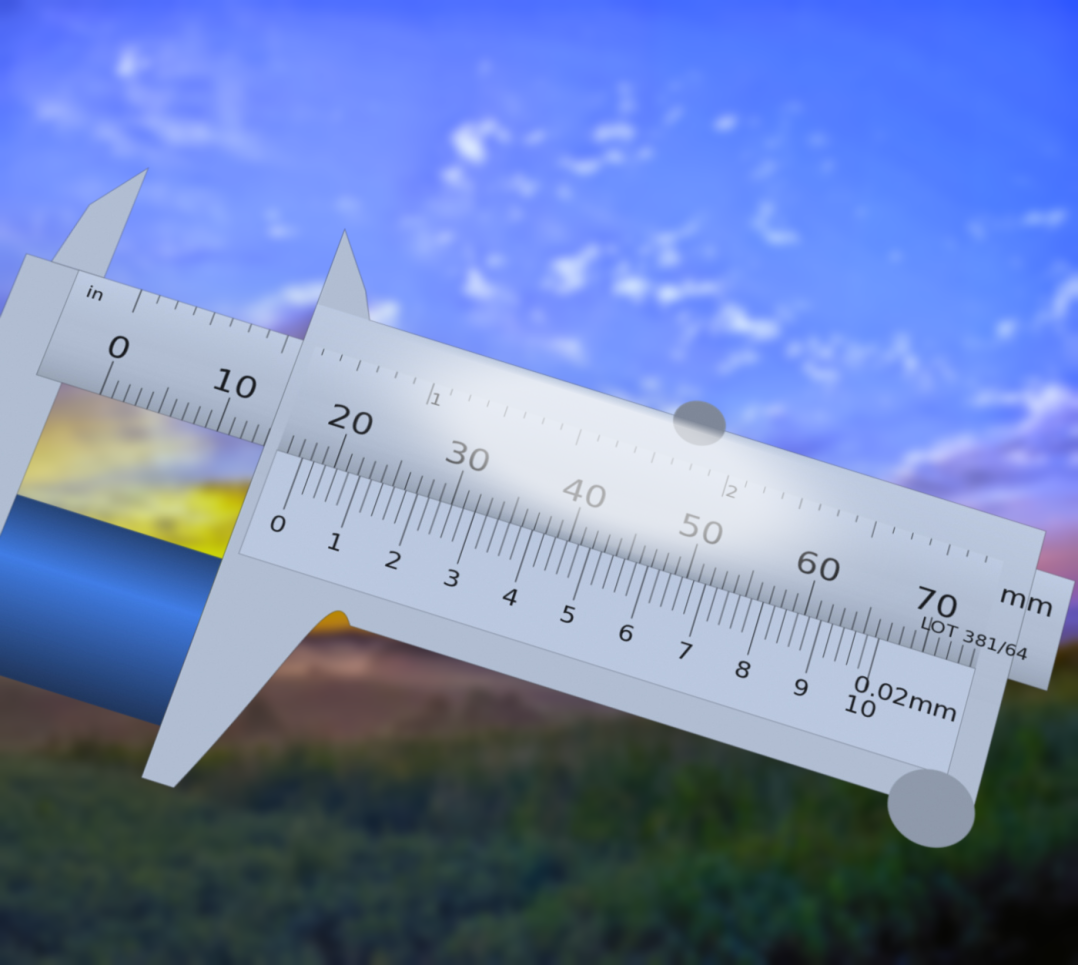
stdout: value=17.3 unit=mm
